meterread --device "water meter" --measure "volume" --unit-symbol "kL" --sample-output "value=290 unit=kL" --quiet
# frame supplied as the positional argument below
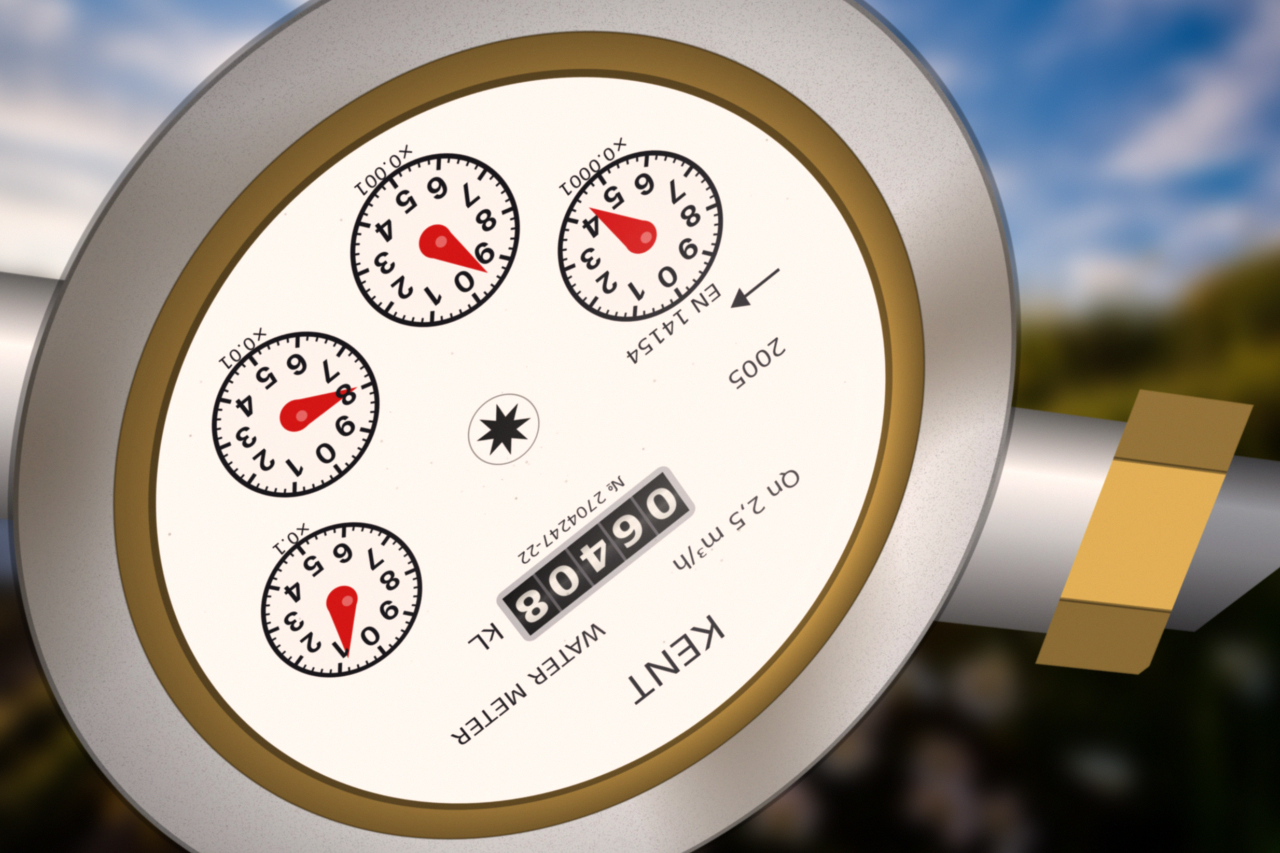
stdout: value=6408.0794 unit=kL
